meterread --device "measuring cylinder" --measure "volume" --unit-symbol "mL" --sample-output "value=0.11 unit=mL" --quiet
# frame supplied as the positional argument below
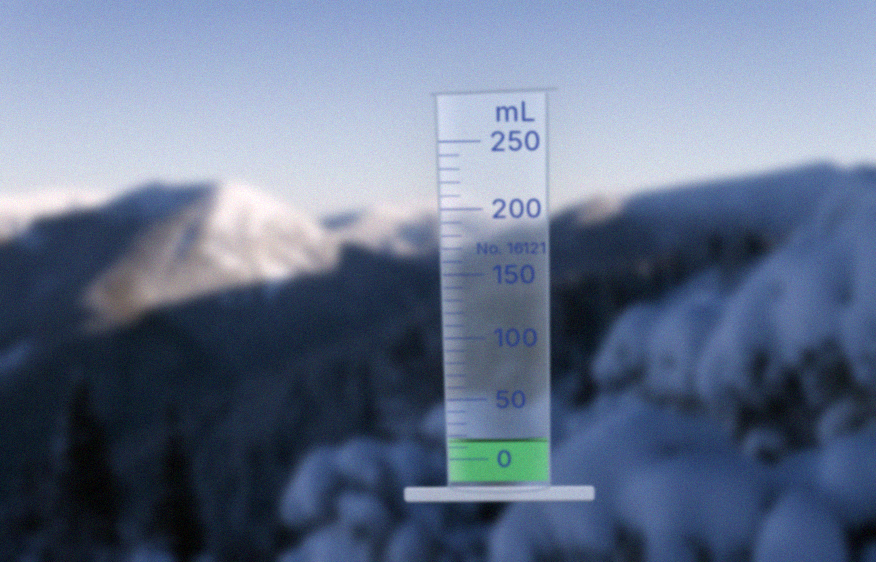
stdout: value=15 unit=mL
